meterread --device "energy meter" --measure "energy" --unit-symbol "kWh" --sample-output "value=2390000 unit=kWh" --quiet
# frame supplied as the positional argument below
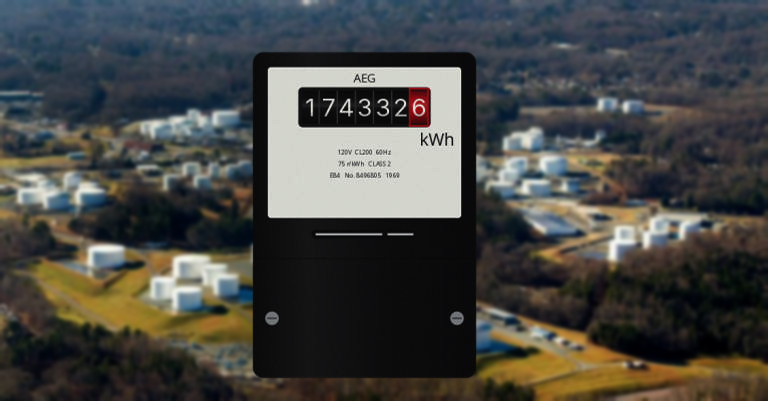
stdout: value=174332.6 unit=kWh
